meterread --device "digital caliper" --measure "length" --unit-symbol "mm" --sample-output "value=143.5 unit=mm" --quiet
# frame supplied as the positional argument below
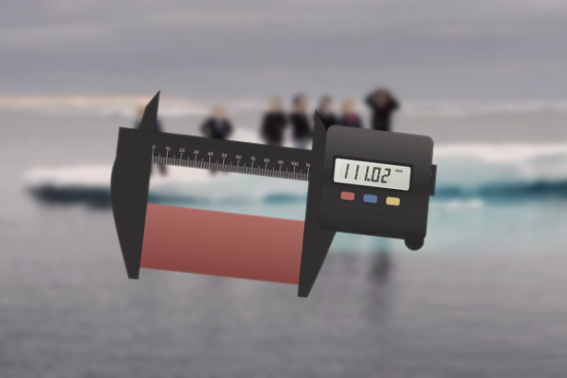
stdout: value=111.02 unit=mm
